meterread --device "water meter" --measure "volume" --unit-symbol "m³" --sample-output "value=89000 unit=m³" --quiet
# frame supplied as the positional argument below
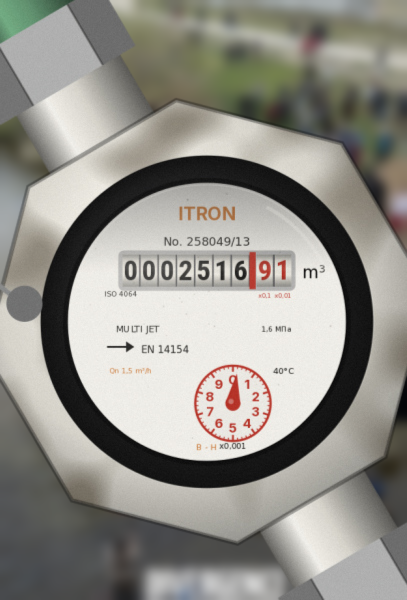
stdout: value=2516.910 unit=m³
